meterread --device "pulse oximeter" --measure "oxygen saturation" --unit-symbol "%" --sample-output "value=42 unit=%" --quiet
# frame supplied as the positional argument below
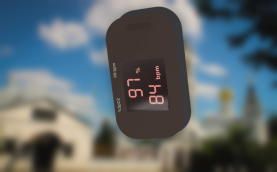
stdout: value=97 unit=%
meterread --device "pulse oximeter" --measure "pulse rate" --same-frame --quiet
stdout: value=84 unit=bpm
